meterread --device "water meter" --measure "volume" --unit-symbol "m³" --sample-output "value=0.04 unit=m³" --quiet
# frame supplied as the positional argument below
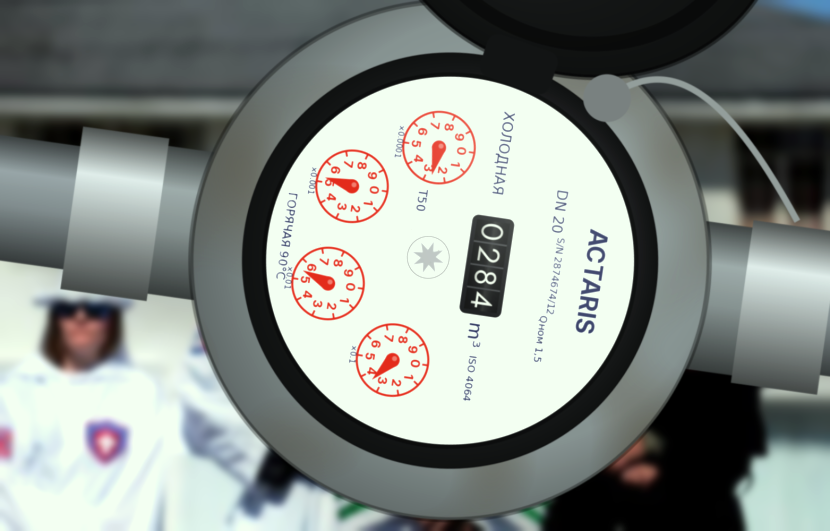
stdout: value=284.3552 unit=m³
